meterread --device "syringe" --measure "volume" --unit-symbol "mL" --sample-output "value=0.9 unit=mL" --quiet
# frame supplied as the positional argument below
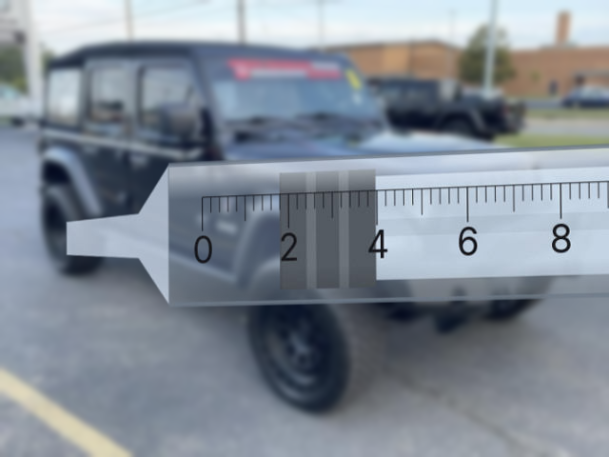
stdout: value=1.8 unit=mL
